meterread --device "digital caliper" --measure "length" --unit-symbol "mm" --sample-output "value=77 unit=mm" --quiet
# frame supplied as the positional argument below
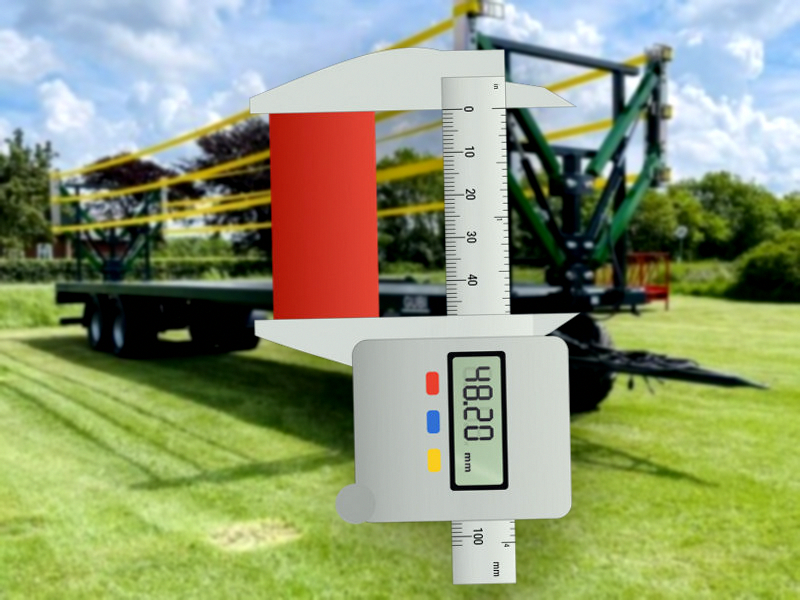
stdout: value=48.20 unit=mm
